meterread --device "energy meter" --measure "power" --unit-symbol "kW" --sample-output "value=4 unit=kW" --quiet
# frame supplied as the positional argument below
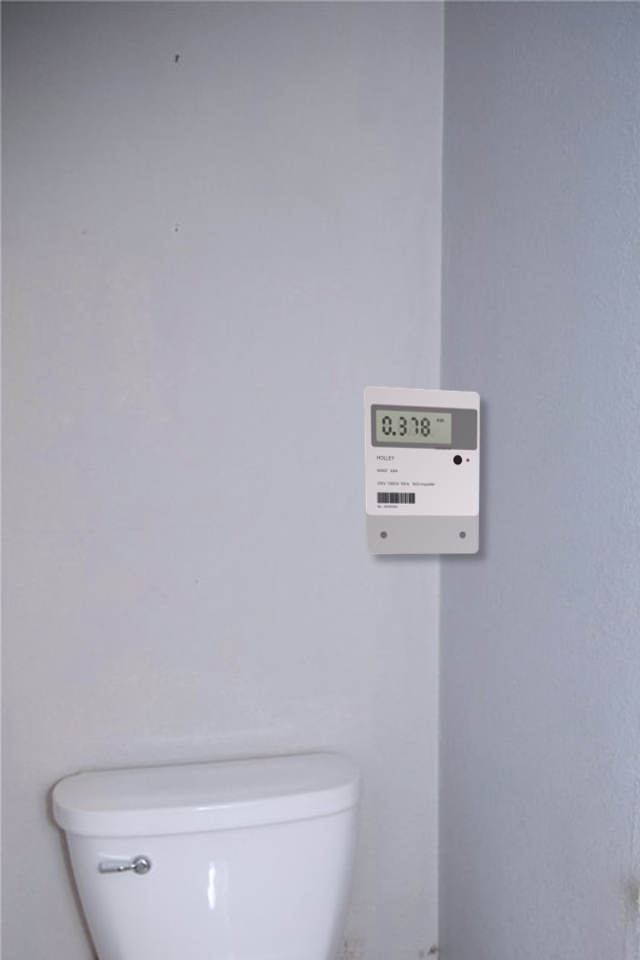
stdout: value=0.378 unit=kW
